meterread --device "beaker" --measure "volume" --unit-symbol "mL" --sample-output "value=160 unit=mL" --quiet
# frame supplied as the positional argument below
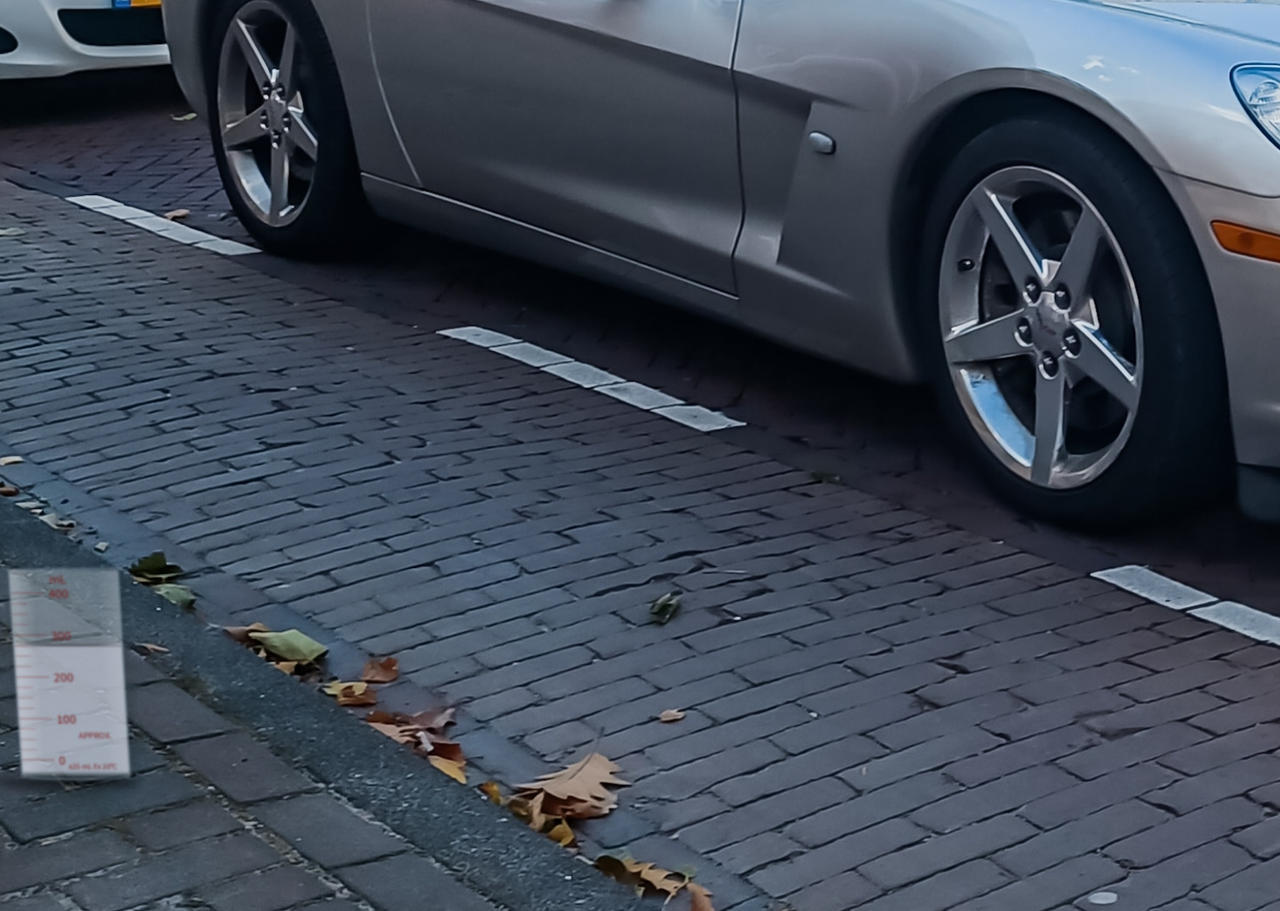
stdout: value=275 unit=mL
